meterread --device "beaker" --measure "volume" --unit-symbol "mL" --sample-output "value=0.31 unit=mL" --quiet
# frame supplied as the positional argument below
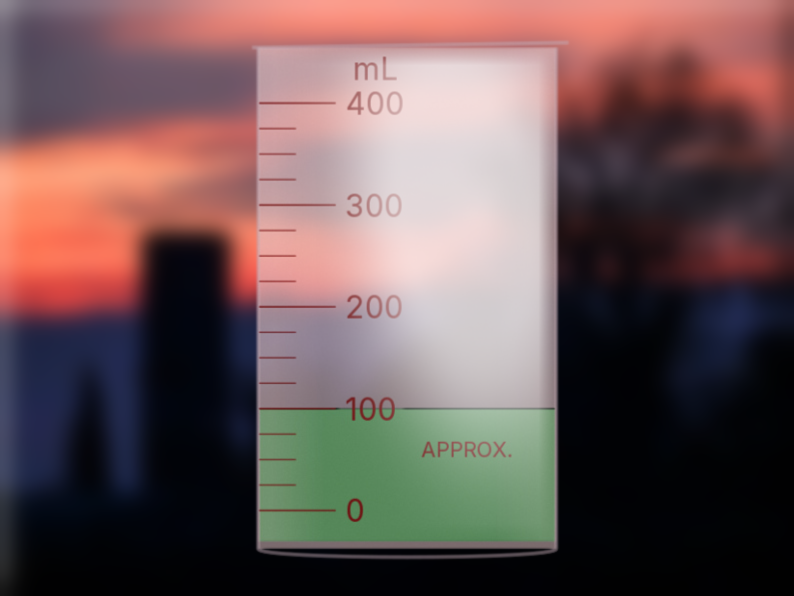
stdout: value=100 unit=mL
